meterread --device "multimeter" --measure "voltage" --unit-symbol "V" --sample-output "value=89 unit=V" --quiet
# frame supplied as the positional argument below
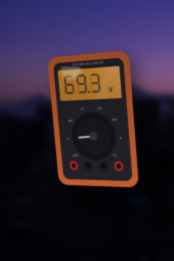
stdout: value=69.3 unit=V
